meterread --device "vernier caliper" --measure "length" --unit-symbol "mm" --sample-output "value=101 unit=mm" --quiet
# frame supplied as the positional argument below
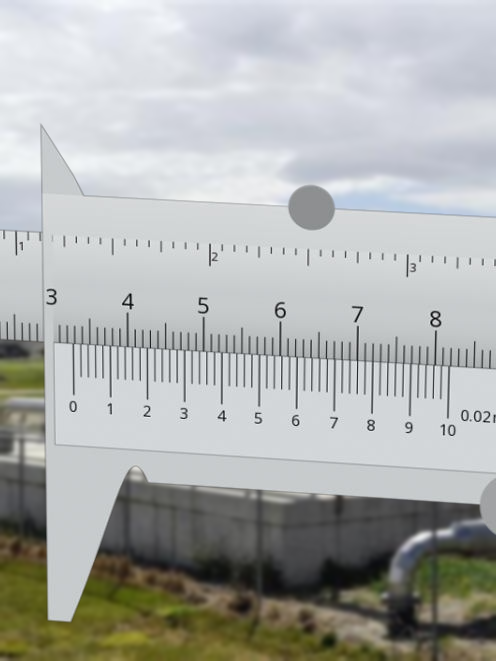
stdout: value=32.8 unit=mm
